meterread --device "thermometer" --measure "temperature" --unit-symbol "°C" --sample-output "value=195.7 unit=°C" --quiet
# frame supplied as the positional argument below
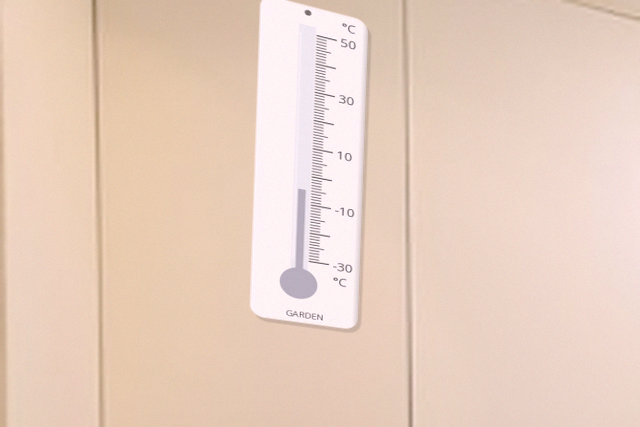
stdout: value=-5 unit=°C
